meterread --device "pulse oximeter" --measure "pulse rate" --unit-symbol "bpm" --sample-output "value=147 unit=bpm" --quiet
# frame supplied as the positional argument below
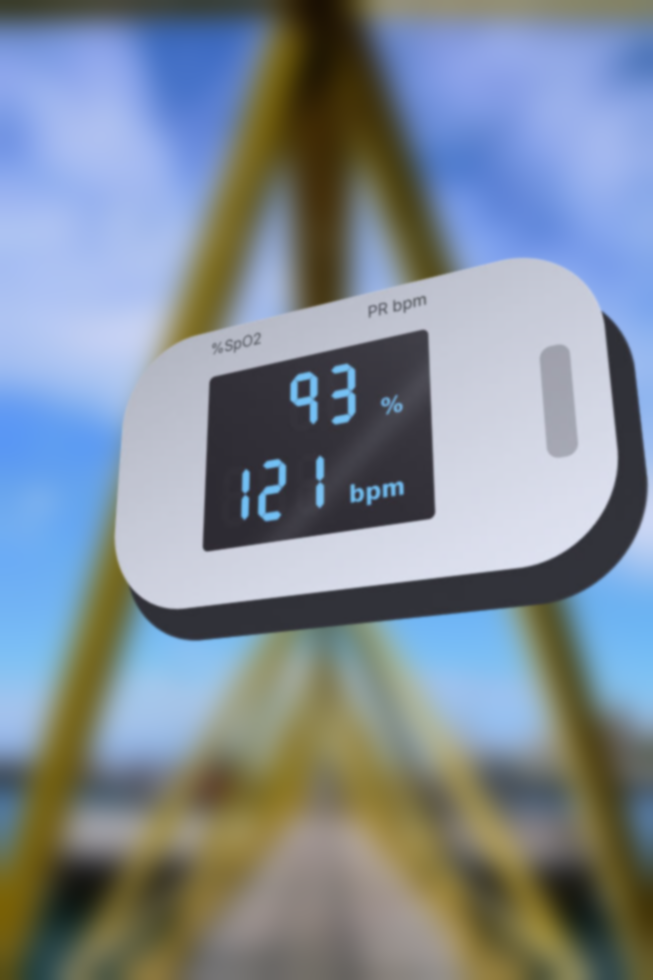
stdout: value=121 unit=bpm
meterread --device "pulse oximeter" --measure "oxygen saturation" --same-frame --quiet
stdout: value=93 unit=%
